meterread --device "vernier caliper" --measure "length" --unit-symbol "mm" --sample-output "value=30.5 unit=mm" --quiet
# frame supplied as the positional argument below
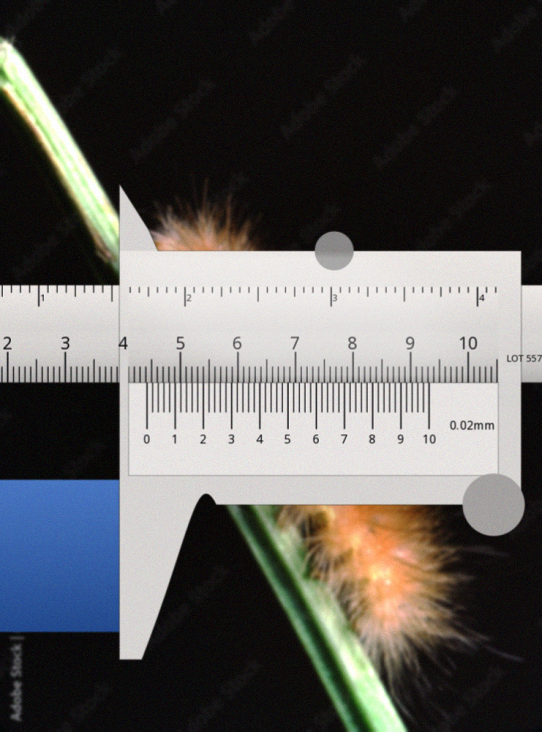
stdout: value=44.2 unit=mm
